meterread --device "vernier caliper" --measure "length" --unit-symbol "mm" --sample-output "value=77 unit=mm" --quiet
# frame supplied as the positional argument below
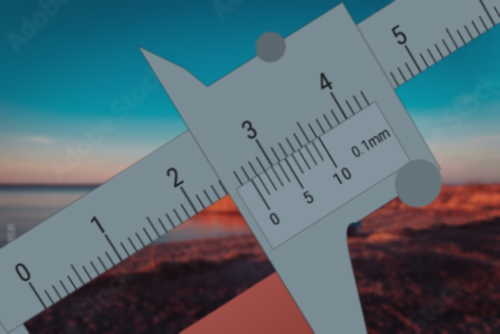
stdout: value=27.2 unit=mm
